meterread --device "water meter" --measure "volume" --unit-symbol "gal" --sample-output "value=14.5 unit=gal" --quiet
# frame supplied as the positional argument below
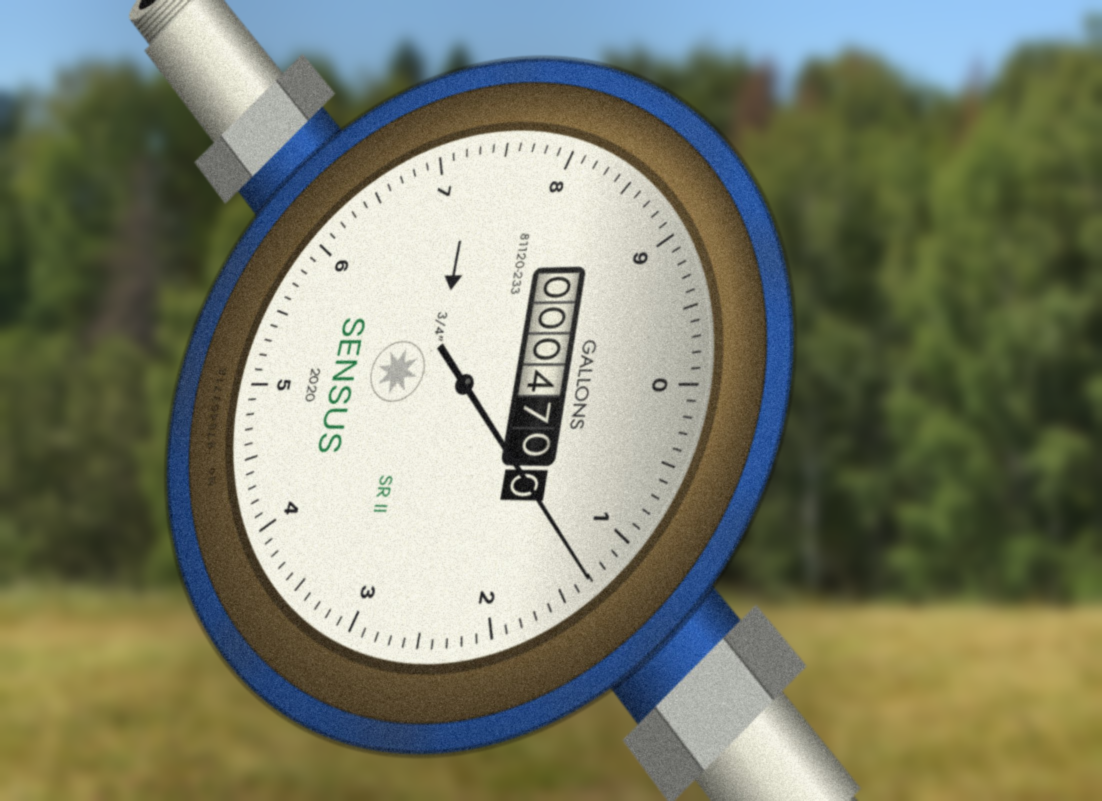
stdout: value=4701.3 unit=gal
